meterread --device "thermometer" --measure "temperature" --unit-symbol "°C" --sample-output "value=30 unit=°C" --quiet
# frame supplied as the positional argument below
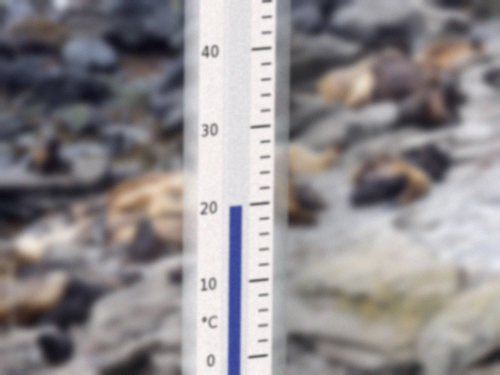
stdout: value=20 unit=°C
